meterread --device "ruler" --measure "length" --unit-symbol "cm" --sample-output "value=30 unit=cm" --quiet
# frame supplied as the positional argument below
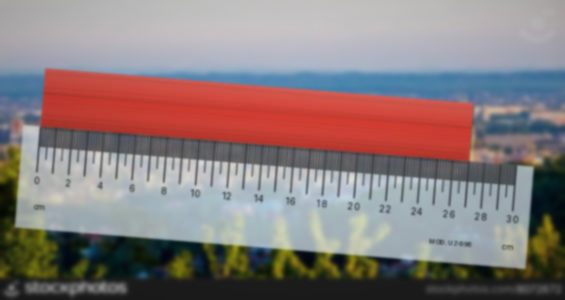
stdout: value=27 unit=cm
